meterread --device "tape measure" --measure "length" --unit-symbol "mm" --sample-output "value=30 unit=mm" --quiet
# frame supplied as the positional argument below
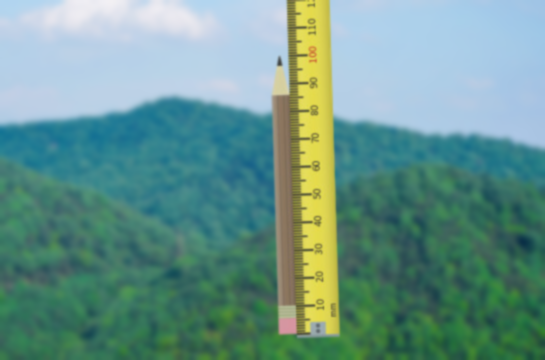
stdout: value=100 unit=mm
